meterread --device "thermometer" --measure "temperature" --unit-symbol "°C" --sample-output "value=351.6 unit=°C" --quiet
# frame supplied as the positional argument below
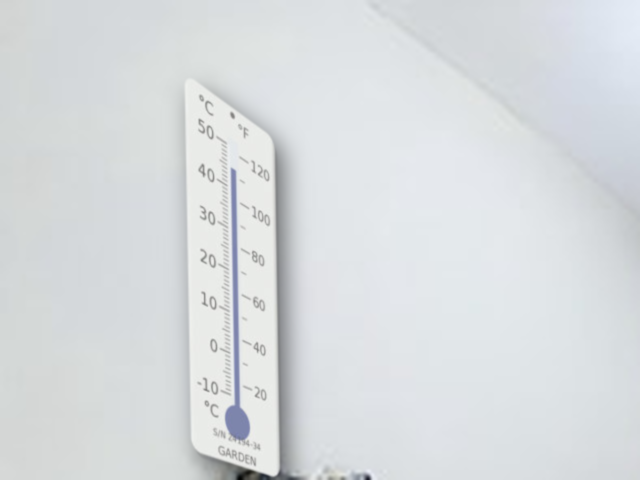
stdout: value=45 unit=°C
